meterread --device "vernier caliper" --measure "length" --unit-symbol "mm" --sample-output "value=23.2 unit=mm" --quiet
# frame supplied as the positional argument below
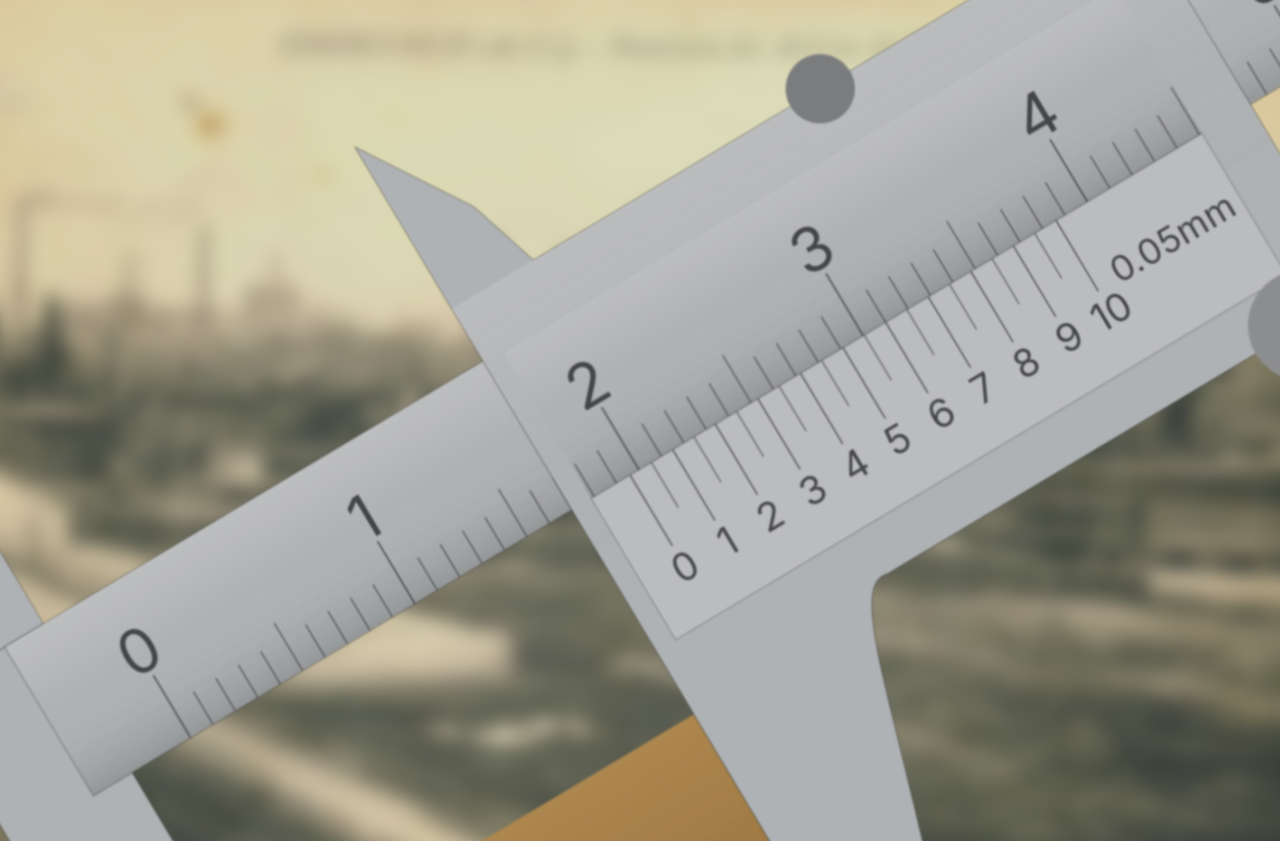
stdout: value=19.6 unit=mm
